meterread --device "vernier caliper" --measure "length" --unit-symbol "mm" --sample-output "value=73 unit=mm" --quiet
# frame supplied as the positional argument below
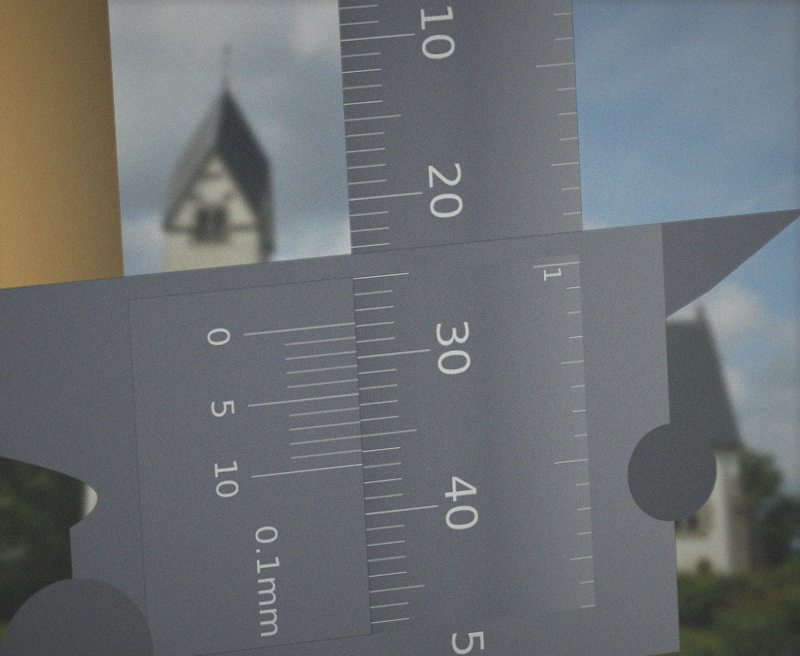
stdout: value=27.8 unit=mm
